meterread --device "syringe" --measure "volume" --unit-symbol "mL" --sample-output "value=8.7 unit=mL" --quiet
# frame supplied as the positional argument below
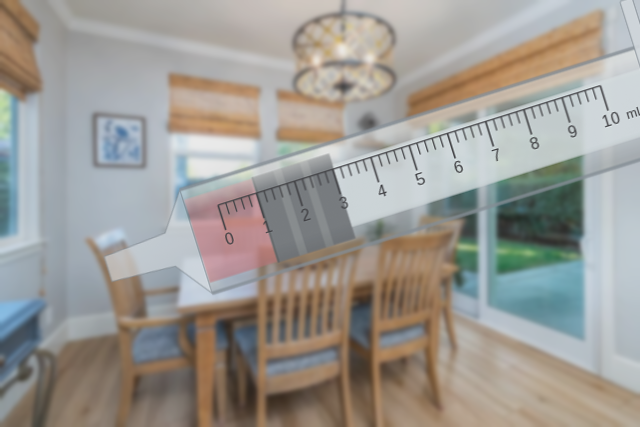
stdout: value=1 unit=mL
